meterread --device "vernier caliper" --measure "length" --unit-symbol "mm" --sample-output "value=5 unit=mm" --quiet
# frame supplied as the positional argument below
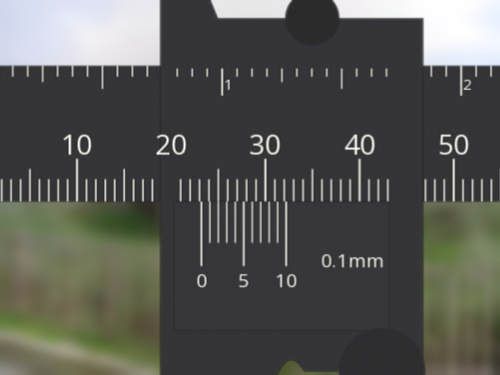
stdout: value=23.2 unit=mm
